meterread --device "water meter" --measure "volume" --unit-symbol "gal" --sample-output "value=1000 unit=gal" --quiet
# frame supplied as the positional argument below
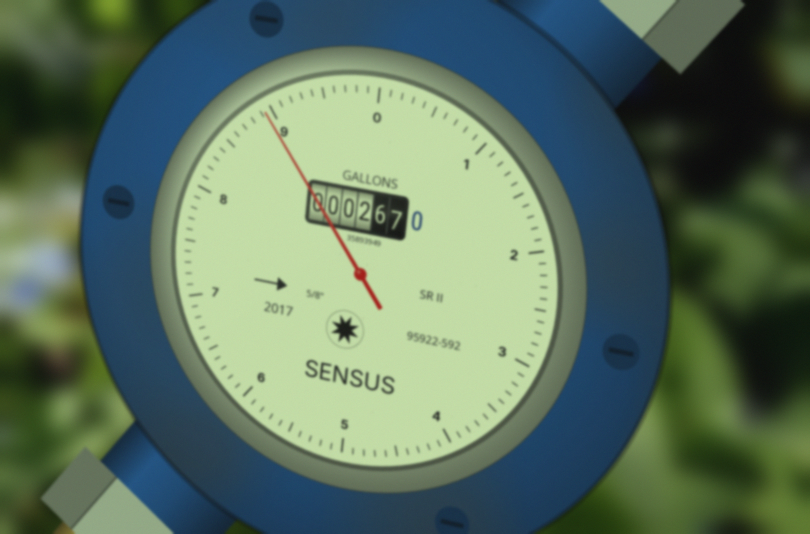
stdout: value=2668.9 unit=gal
